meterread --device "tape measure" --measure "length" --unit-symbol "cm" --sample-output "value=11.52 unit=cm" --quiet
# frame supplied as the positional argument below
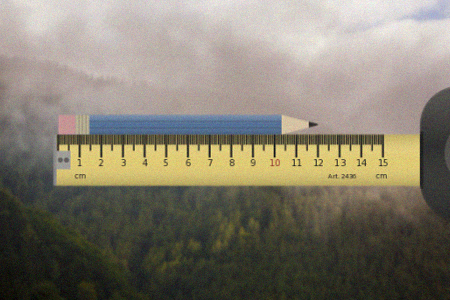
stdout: value=12 unit=cm
